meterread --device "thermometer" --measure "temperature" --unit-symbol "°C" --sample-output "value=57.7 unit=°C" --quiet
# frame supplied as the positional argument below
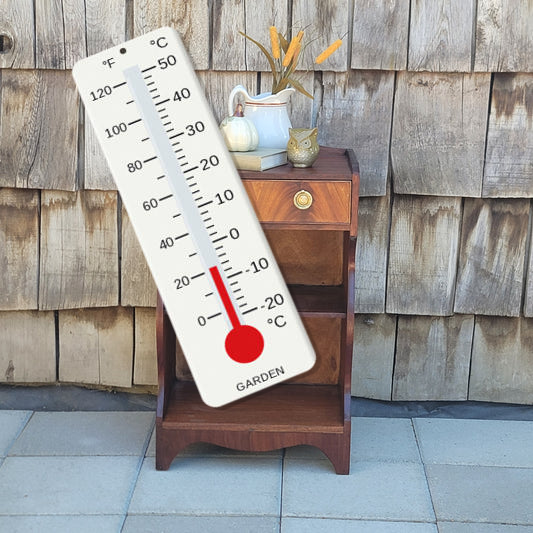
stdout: value=-6 unit=°C
